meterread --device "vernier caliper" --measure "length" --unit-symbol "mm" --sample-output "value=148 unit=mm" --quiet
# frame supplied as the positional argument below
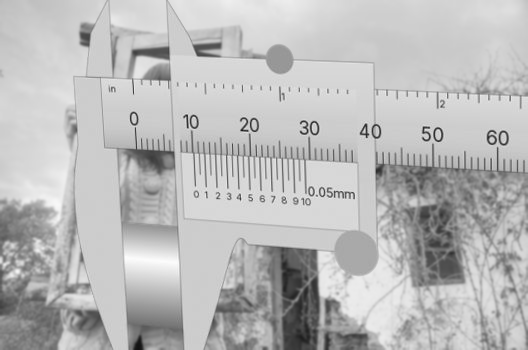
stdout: value=10.2 unit=mm
